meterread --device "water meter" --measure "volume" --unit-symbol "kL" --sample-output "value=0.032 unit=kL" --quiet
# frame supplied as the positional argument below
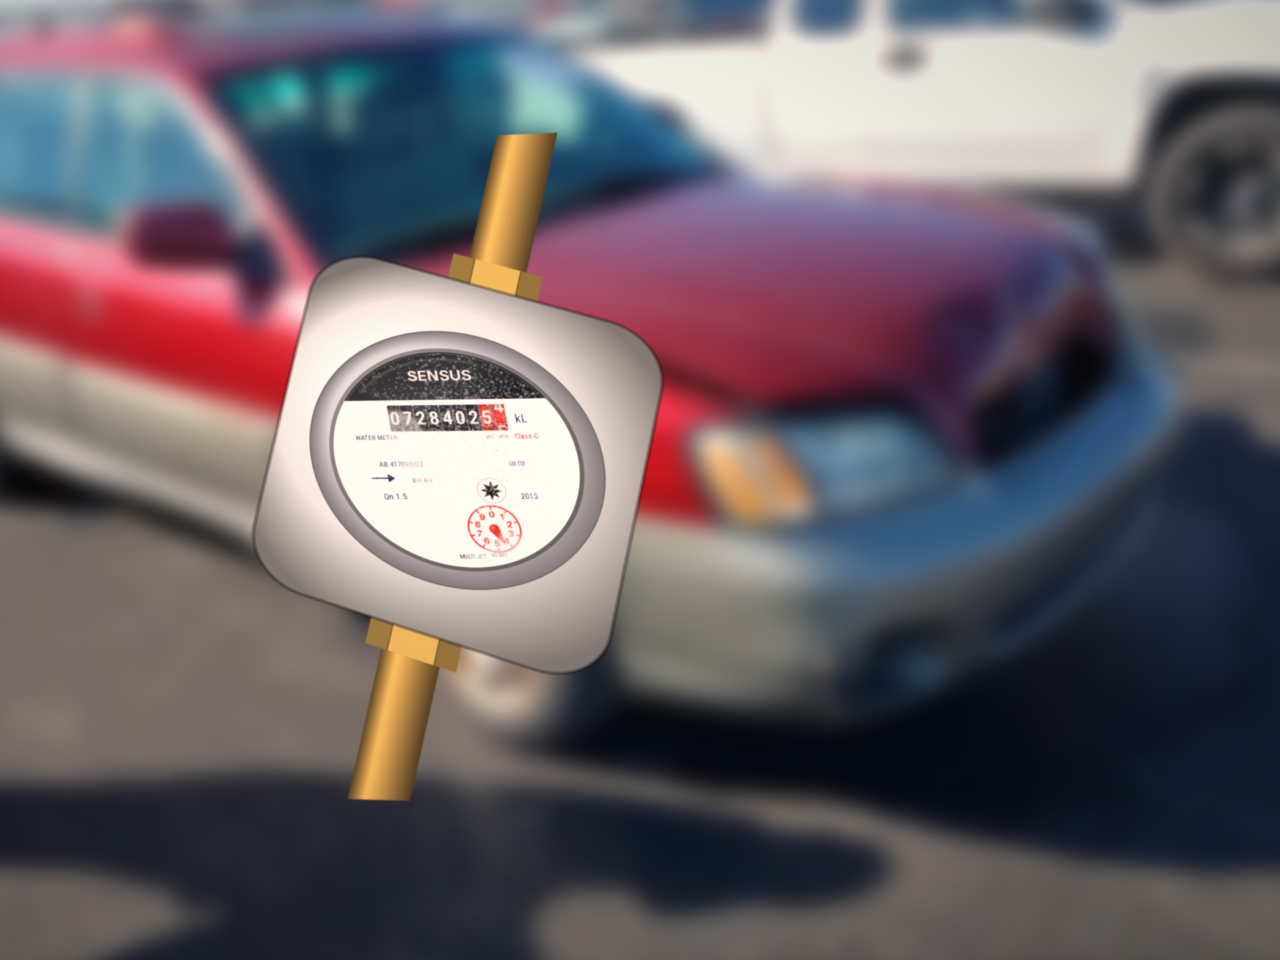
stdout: value=728402.544 unit=kL
